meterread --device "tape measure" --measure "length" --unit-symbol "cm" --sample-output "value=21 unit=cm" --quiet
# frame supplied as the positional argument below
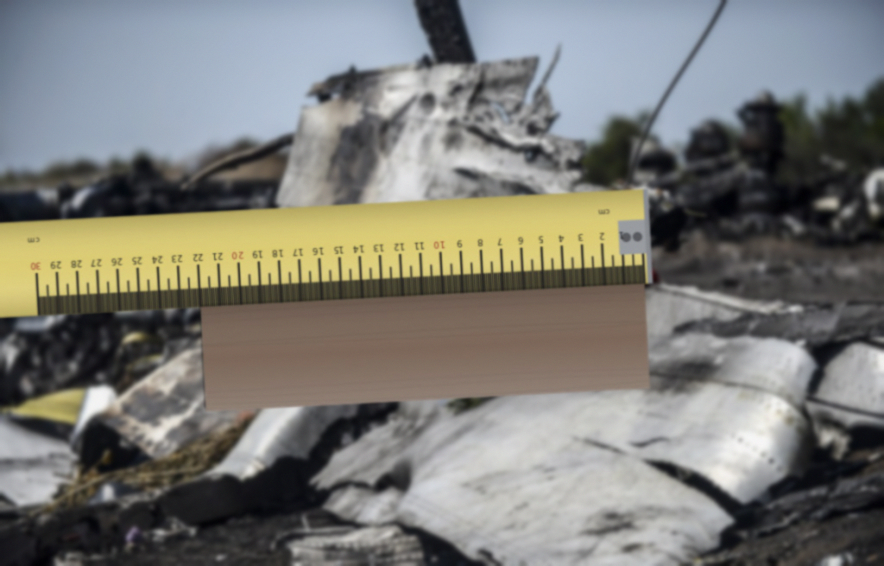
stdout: value=22 unit=cm
